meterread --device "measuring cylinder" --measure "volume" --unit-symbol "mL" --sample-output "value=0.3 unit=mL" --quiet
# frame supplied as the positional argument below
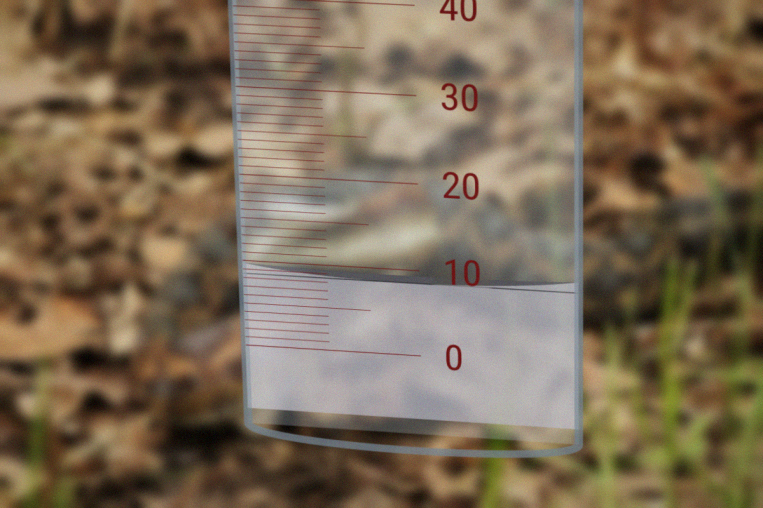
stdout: value=8.5 unit=mL
